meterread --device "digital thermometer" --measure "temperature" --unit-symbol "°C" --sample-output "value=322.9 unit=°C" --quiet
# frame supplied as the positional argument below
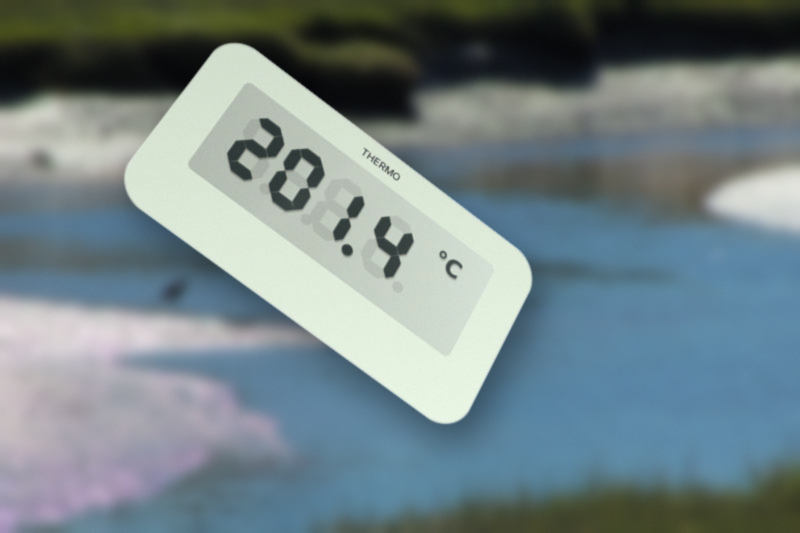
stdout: value=201.4 unit=°C
